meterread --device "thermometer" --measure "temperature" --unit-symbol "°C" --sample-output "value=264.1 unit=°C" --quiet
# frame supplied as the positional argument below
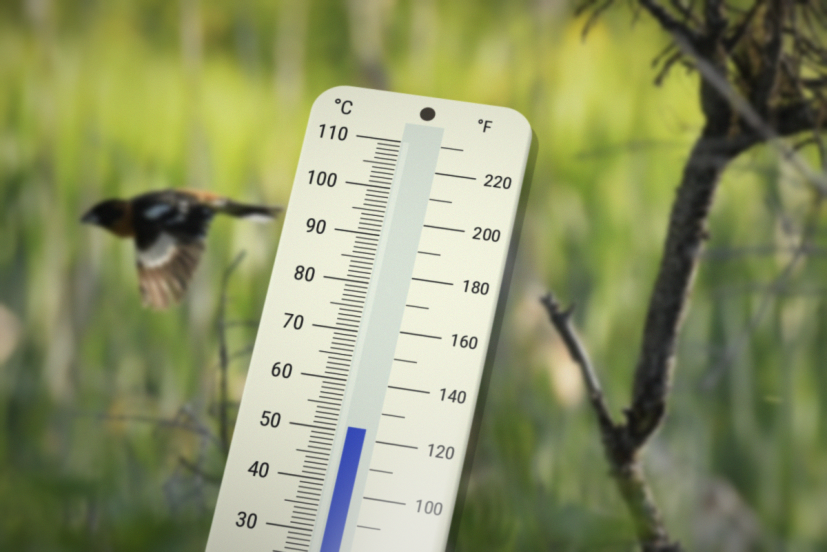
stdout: value=51 unit=°C
